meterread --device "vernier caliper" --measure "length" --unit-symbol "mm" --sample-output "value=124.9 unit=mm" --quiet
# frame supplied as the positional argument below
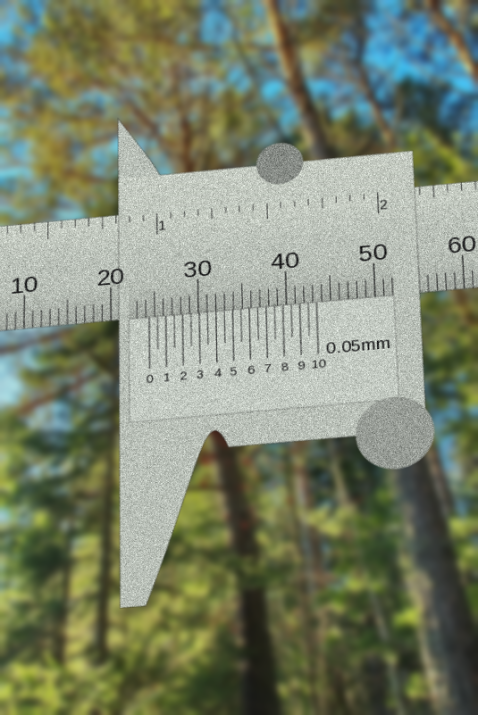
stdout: value=24.4 unit=mm
